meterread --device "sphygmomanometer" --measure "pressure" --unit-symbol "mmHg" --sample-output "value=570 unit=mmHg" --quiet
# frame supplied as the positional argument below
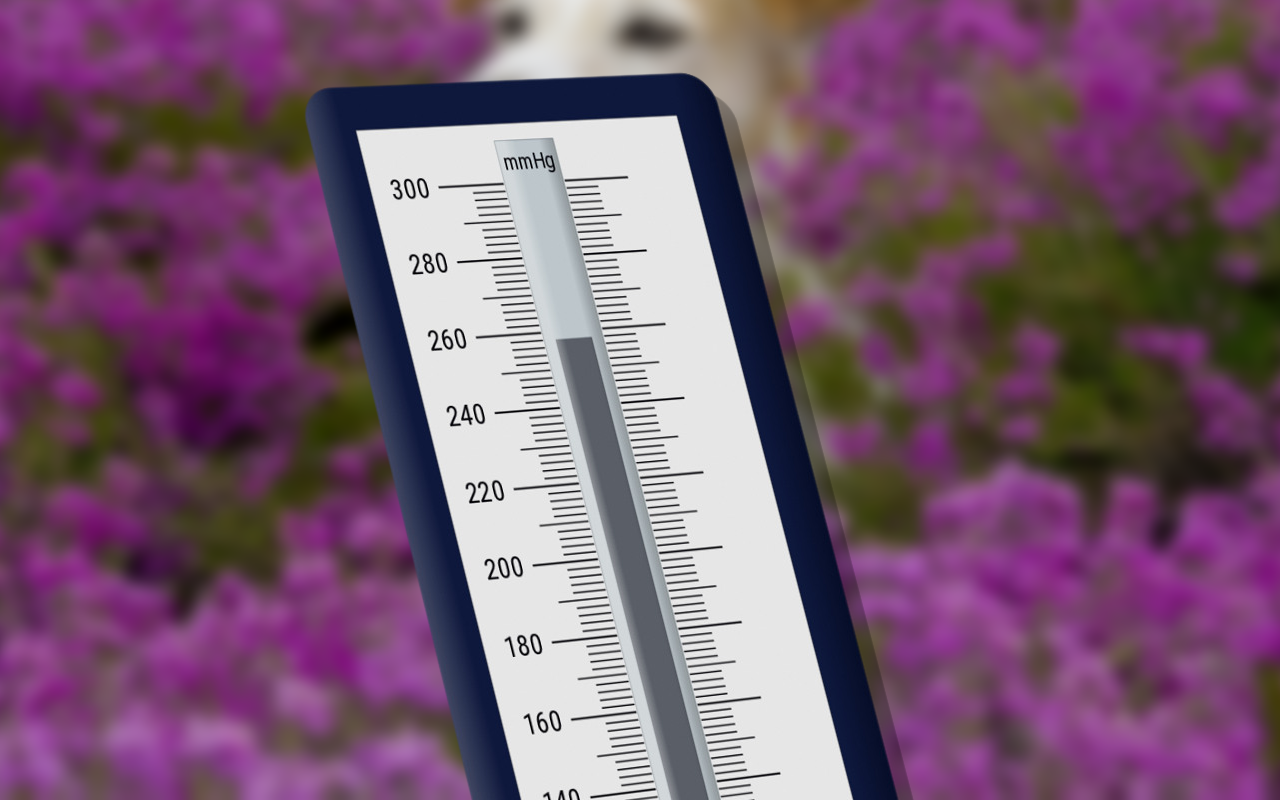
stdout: value=258 unit=mmHg
